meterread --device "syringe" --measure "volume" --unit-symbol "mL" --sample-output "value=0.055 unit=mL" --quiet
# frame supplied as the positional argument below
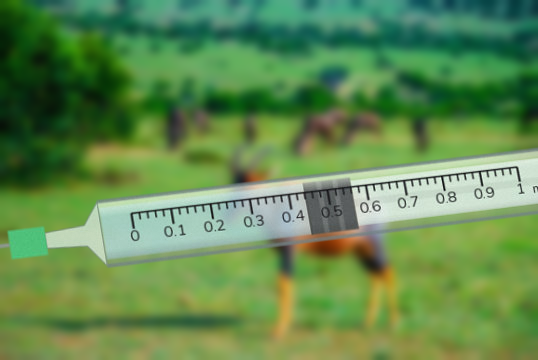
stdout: value=0.44 unit=mL
